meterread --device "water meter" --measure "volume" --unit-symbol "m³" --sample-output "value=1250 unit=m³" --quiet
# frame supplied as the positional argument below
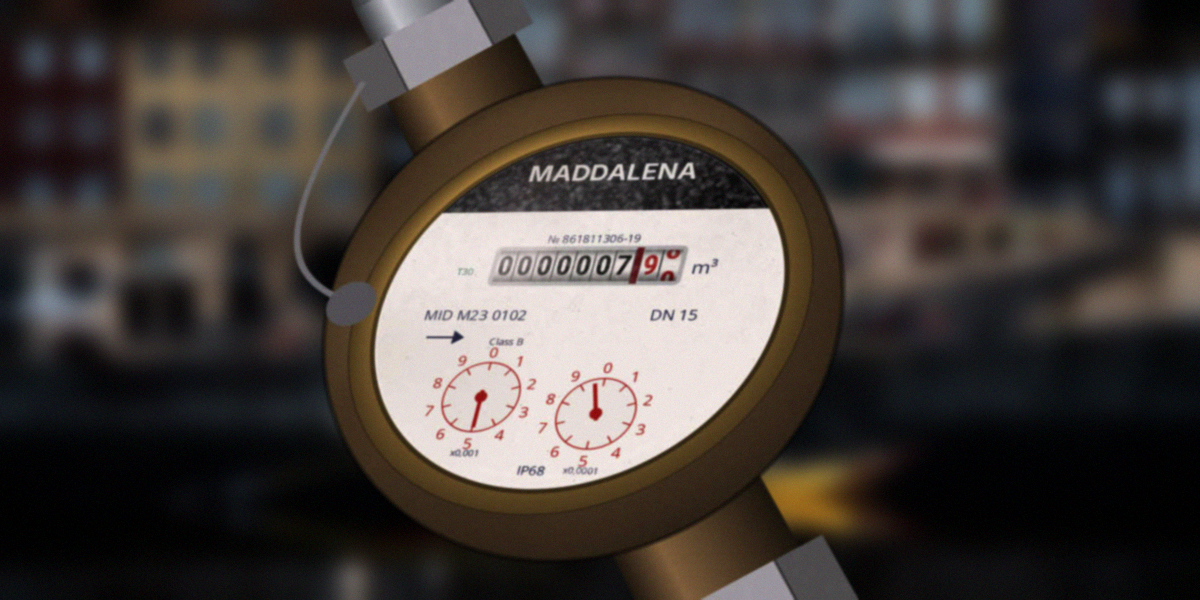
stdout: value=7.9849 unit=m³
